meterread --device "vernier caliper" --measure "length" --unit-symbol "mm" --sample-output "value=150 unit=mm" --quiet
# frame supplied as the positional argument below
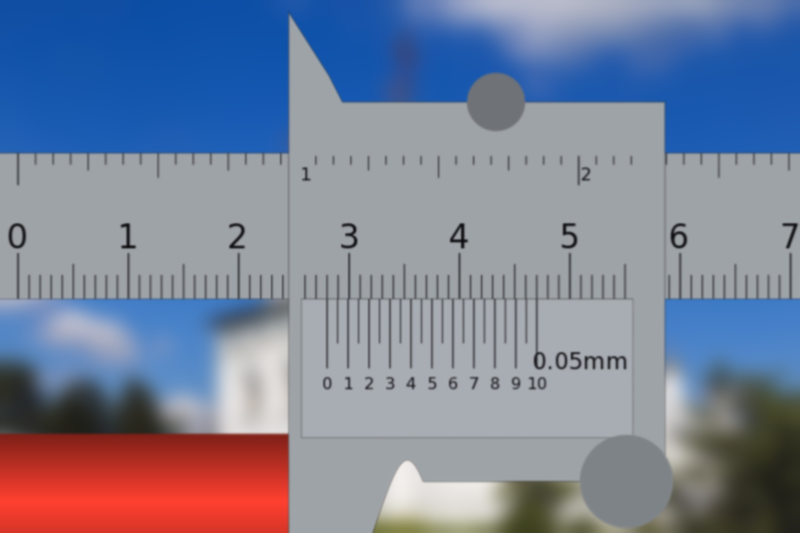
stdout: value=28.0 unit=mm
